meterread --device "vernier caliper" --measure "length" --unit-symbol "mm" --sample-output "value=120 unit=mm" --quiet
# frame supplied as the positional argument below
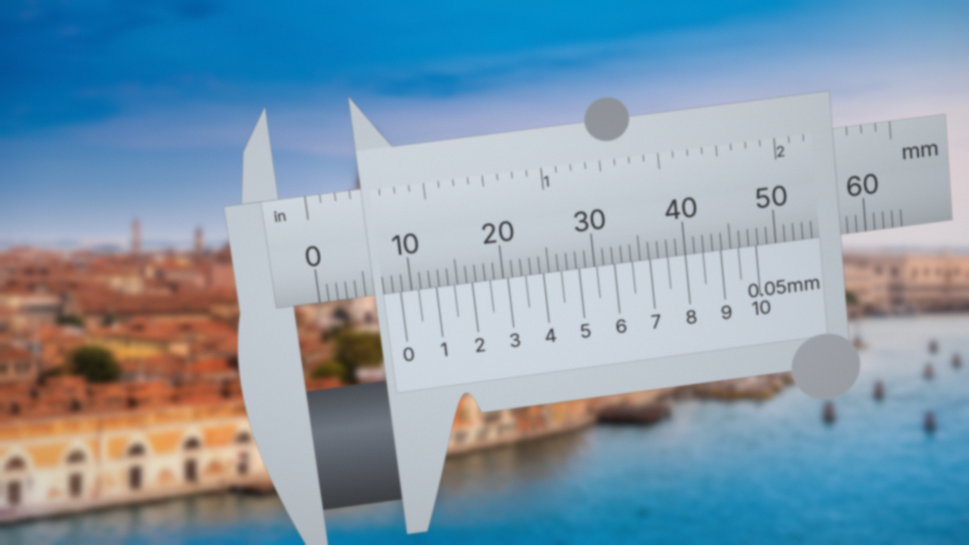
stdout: value=8.8 unit=mm
